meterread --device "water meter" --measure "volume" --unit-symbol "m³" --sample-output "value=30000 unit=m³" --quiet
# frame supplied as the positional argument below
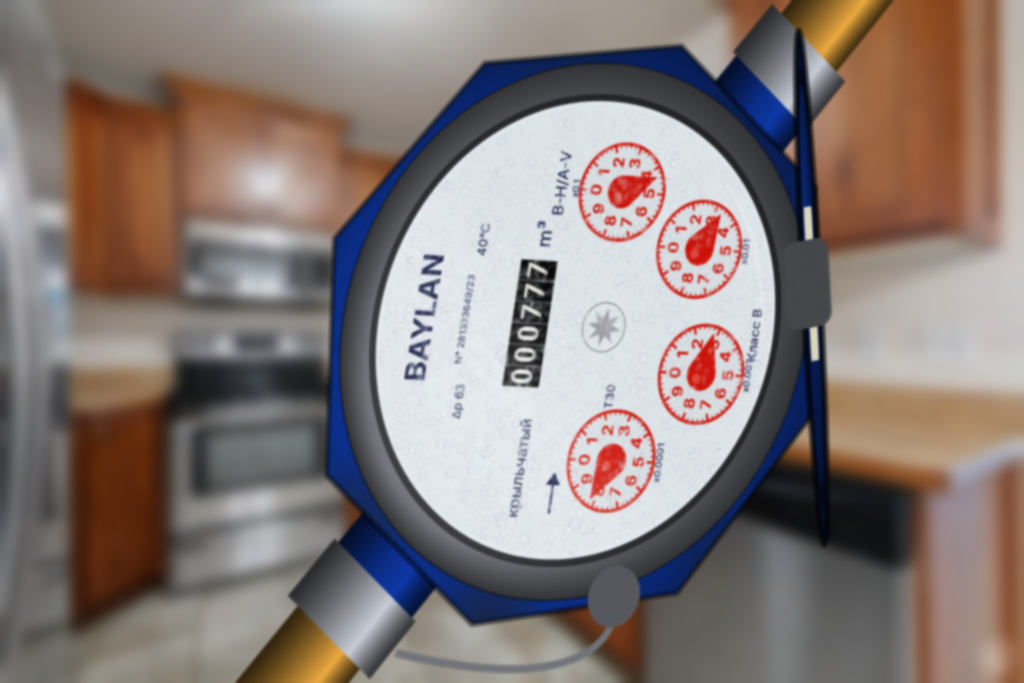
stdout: value=777.4328 unit=m³
